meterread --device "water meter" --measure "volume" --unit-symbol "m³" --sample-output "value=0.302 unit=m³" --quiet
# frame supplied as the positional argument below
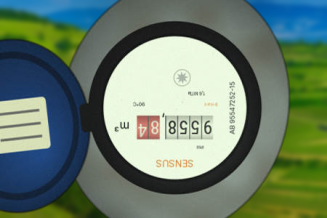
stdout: value=9558.84 unit=m³
